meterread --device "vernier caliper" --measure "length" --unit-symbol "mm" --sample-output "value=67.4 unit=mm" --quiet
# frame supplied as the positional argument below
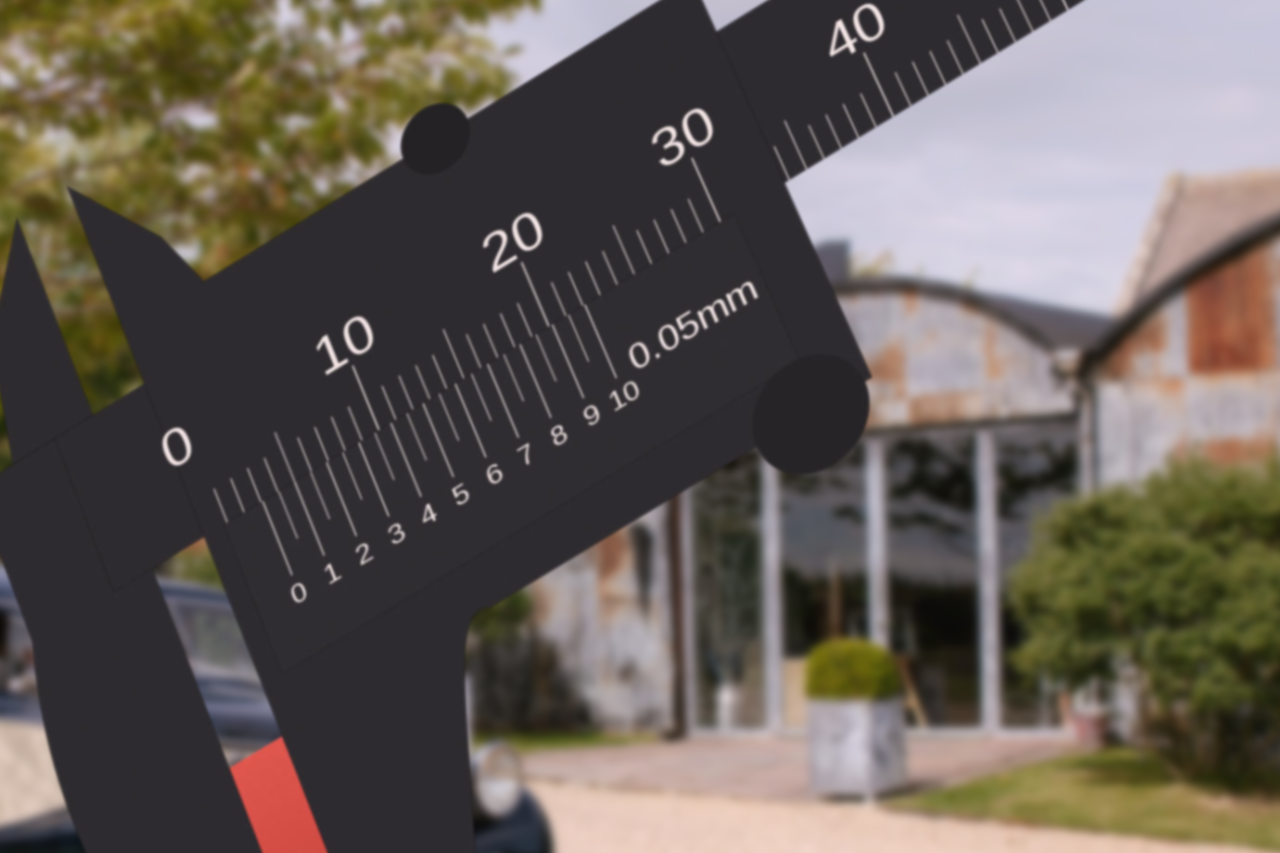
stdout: value=3.1 unit=mm
